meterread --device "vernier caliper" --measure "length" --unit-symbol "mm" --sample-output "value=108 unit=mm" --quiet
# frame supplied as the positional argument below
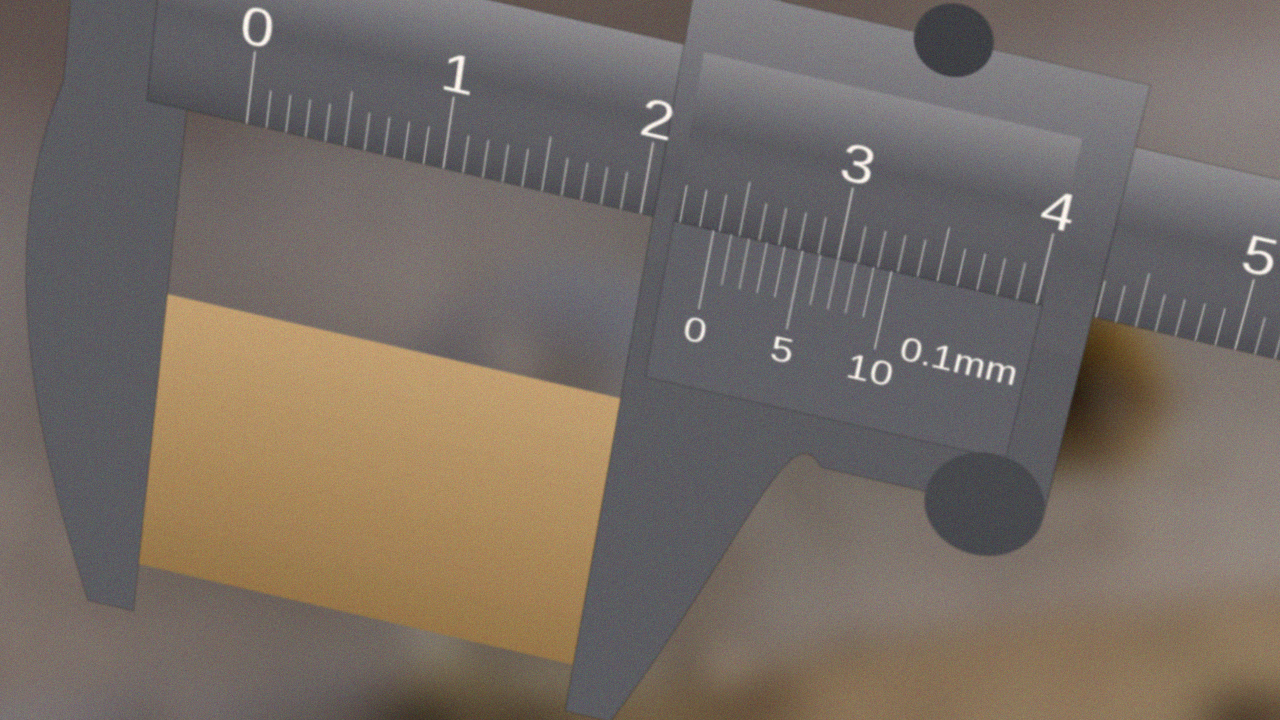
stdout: value=23.7 unit=mm
